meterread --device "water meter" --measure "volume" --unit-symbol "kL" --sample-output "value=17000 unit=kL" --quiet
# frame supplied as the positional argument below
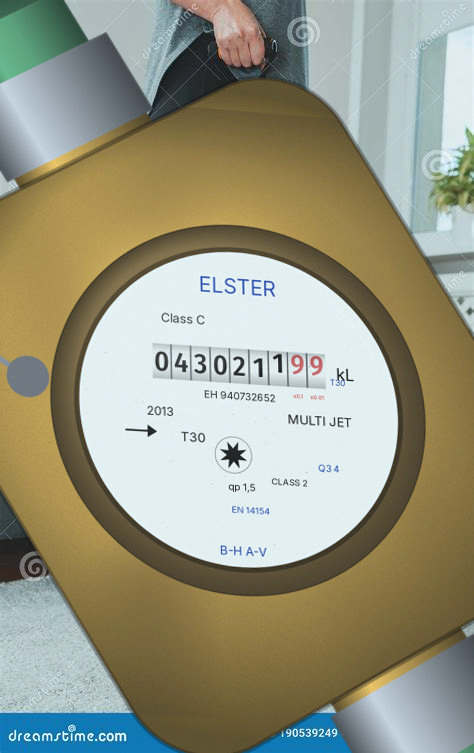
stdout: value=430211.99 unit=kL
